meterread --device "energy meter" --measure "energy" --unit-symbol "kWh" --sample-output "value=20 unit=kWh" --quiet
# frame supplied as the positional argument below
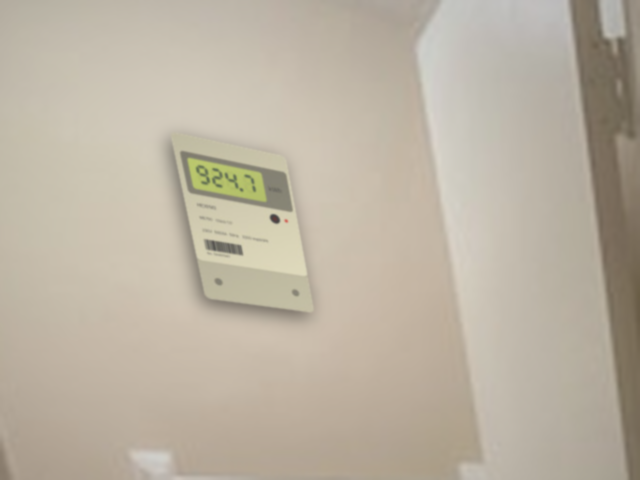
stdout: value=924.7 unit=kWh
